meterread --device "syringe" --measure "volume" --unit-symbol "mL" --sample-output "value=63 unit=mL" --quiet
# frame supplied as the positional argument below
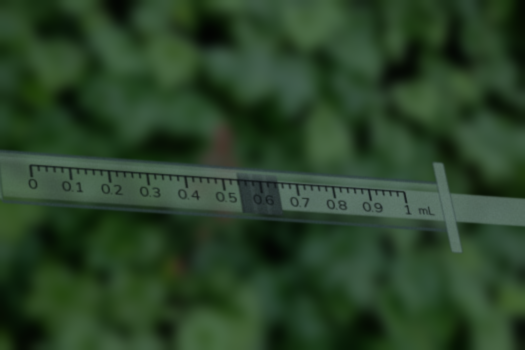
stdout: value=0.54 unit=mL
